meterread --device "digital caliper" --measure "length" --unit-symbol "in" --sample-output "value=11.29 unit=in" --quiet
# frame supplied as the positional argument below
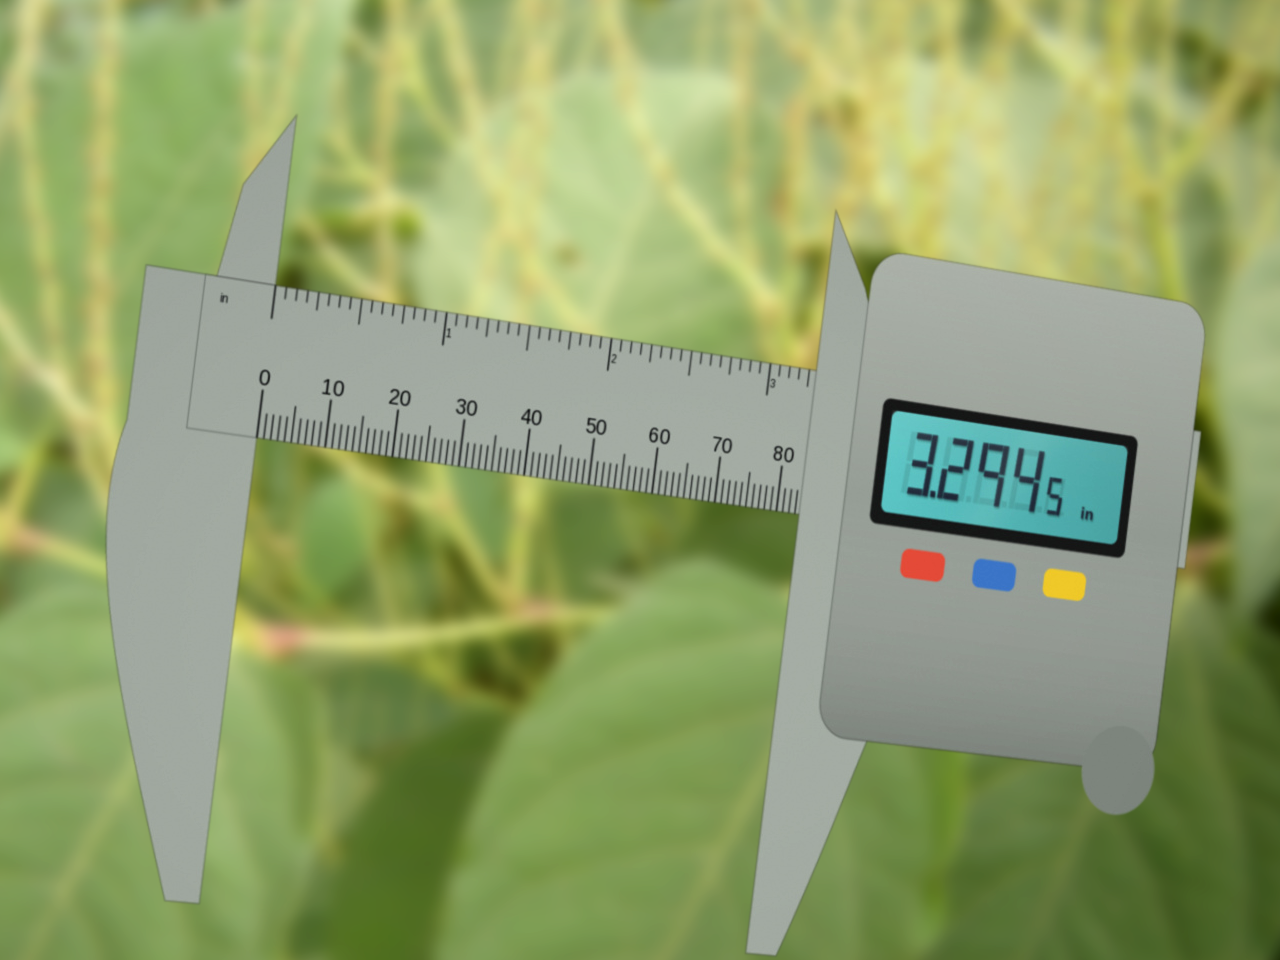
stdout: value=3.2945 unit=in
